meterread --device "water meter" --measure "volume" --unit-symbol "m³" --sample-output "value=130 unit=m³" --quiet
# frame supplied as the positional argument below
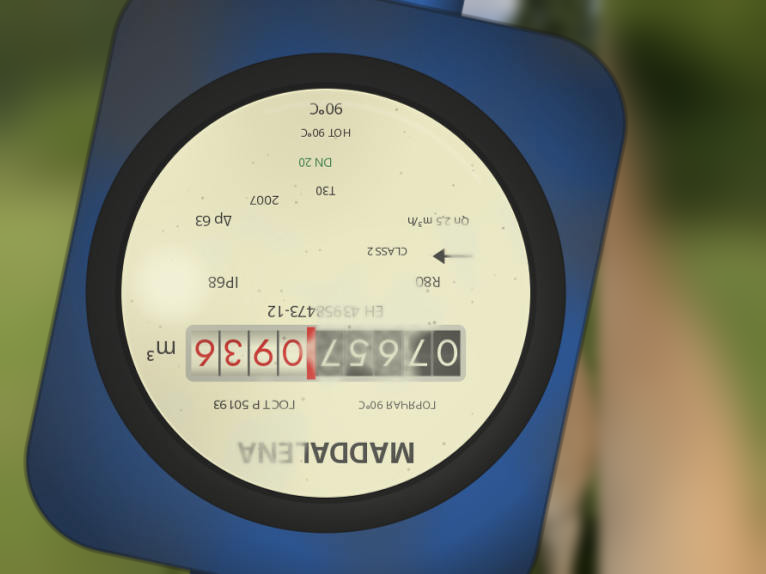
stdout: value=7657.0936 unit=m³
